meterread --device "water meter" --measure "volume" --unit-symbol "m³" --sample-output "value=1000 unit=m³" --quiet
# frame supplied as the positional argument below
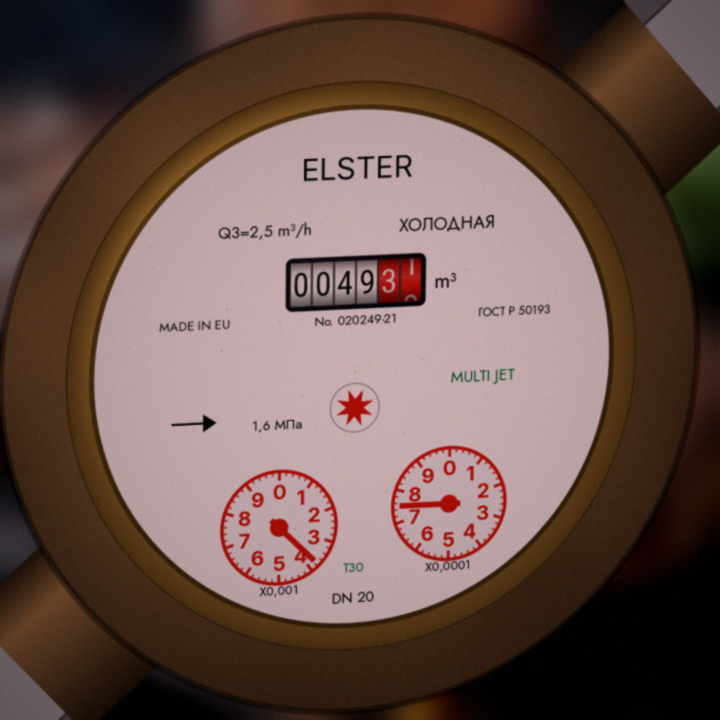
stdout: value=49.3137 unit=m³
